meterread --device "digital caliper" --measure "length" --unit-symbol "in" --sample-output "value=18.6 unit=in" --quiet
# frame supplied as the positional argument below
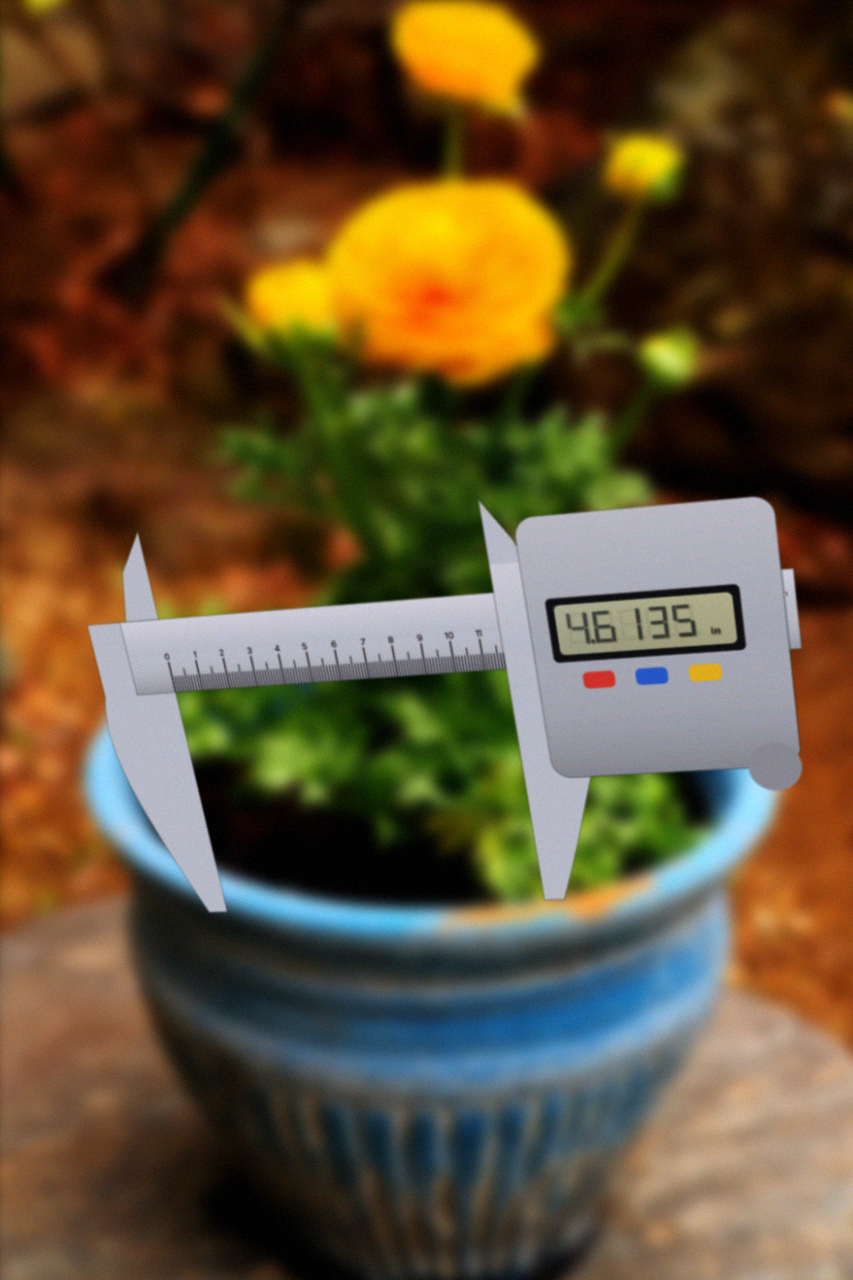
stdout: value=4.6135 unit=in
